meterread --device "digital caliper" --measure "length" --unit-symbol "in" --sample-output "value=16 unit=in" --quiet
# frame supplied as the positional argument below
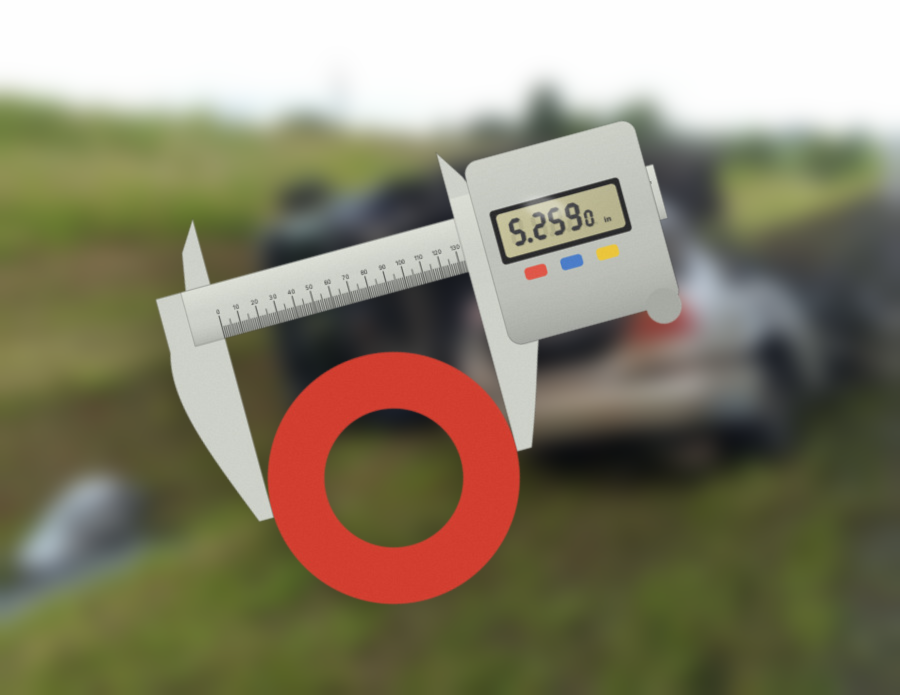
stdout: value=5.2590 unit=in
